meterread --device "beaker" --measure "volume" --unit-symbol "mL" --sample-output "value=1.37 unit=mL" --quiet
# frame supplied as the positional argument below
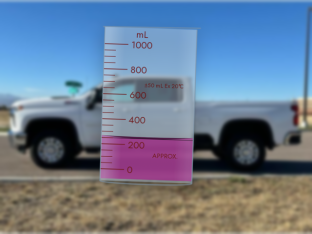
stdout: value=250 unit=mL
